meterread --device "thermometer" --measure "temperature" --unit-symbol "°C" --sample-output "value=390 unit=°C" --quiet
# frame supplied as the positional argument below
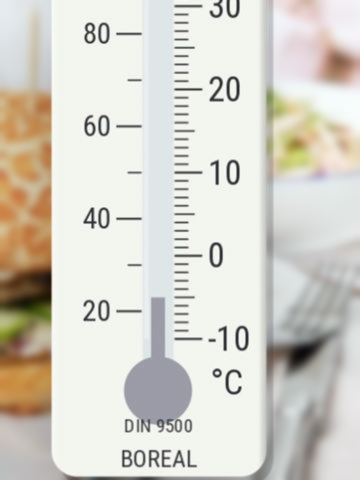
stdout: value=-5 unit=°C
